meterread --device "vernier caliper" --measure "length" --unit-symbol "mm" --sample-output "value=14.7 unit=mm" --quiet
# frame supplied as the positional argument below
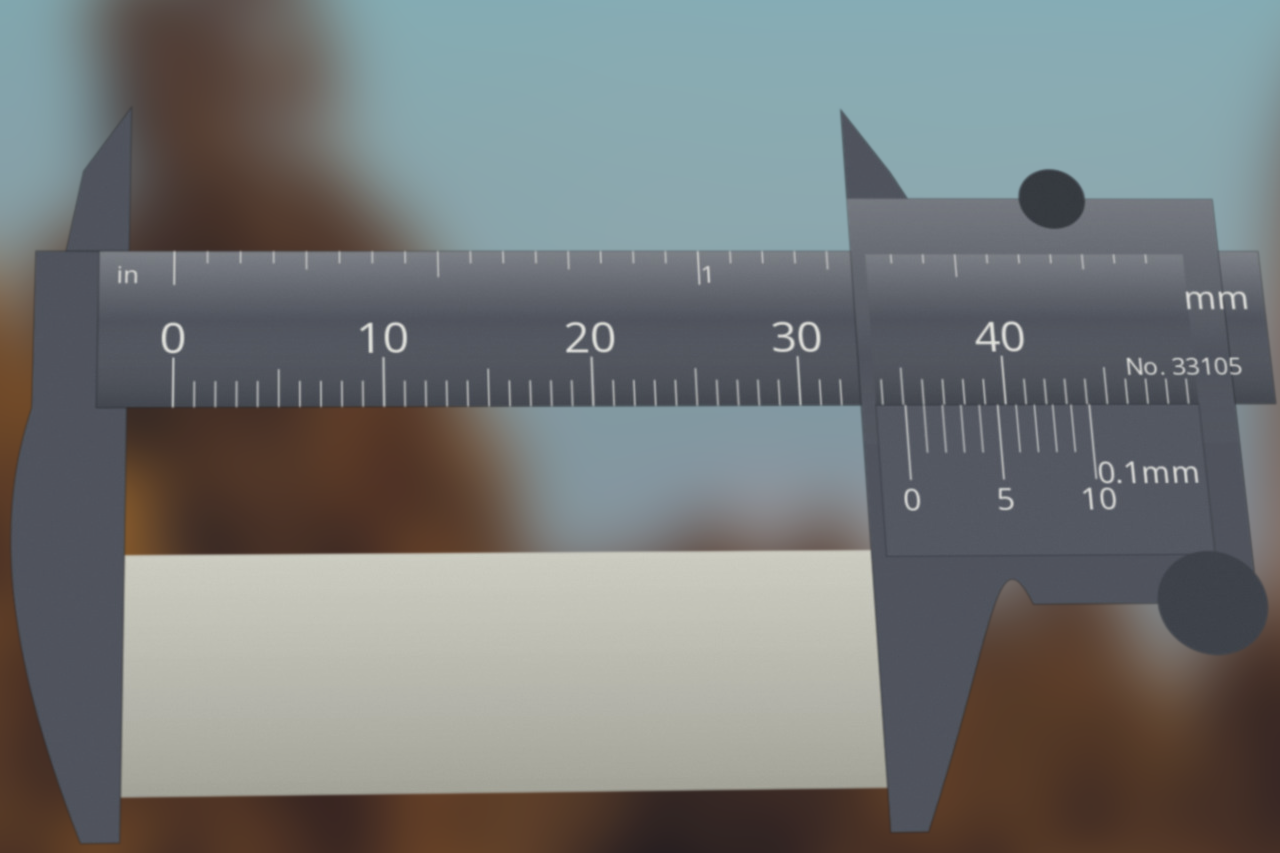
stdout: value=35.1 unit=mm
